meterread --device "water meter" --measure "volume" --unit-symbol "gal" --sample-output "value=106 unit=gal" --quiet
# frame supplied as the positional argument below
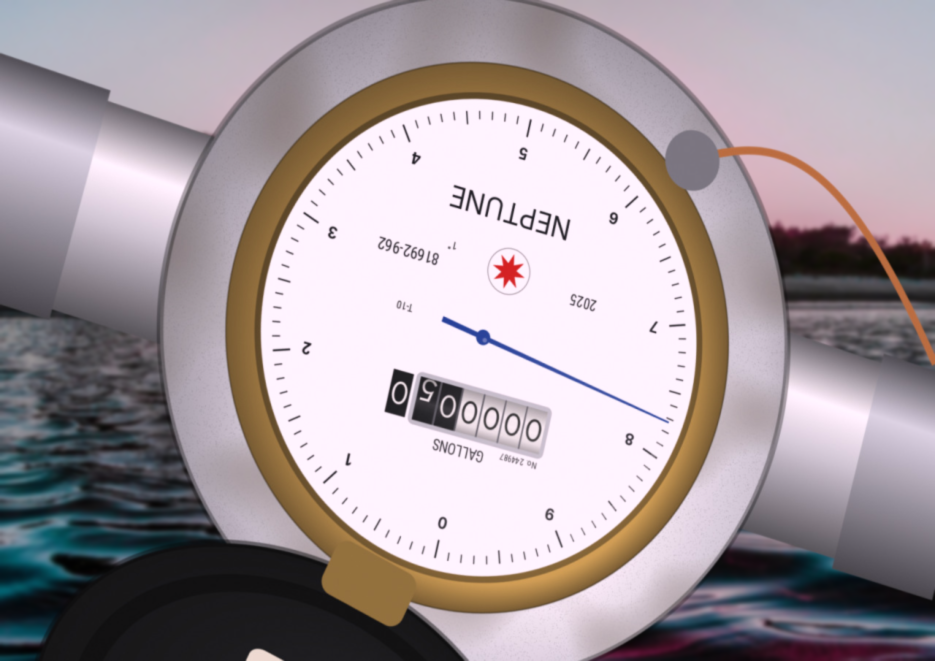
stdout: value=47.7 unit=gal
